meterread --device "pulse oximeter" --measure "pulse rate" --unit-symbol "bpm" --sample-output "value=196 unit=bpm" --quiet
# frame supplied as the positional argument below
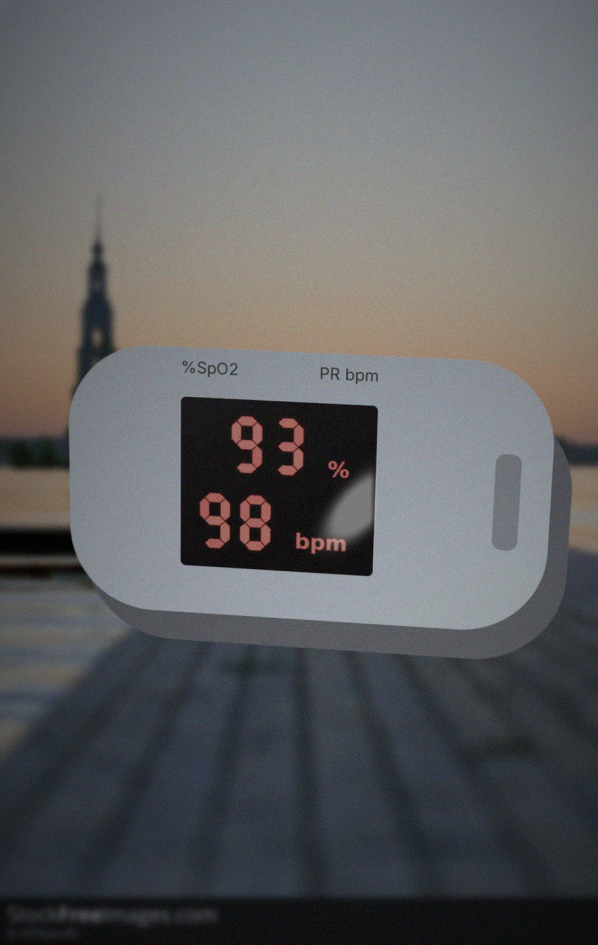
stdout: value=98 unit=bpm
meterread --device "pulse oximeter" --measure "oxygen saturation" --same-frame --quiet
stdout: value=93 unit=%
